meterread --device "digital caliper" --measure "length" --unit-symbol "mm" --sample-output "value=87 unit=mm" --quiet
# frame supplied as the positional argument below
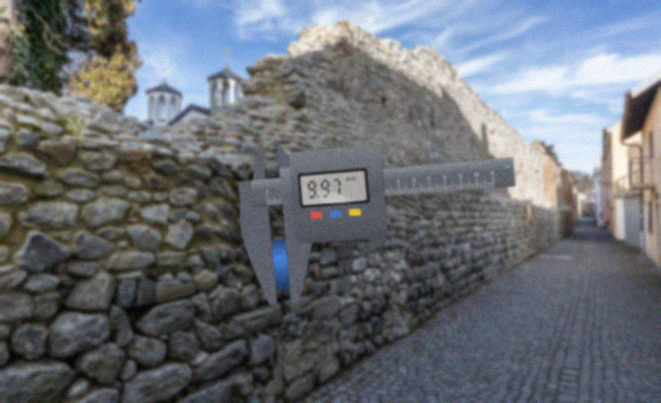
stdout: value=9.97 unit=mm
